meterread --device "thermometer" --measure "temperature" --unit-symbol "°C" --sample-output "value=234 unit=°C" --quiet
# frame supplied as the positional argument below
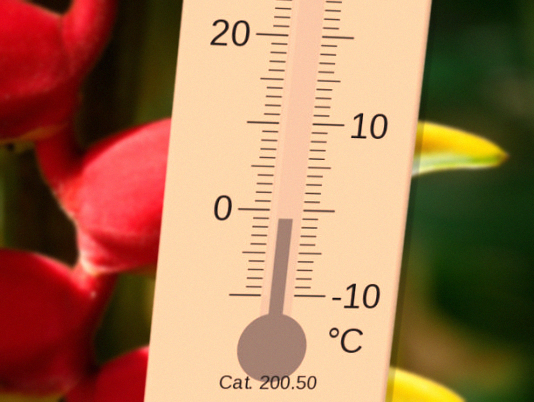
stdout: value=-1 unit=°C
